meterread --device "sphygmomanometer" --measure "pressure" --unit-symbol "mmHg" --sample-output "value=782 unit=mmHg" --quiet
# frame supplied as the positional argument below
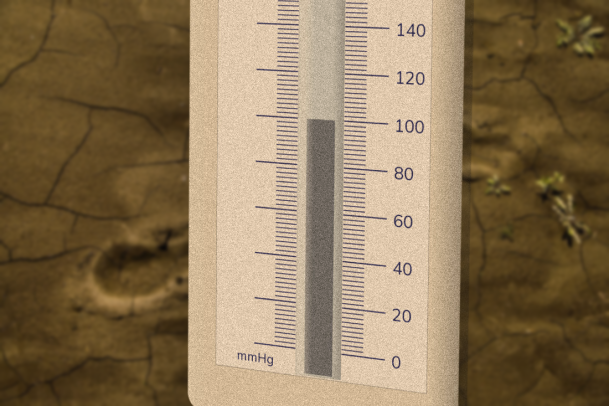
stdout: value=100 unit=mmHg
